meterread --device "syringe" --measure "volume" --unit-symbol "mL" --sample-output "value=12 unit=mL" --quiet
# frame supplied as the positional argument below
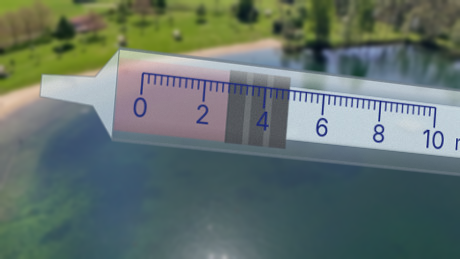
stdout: value=2.8 unit=mL
